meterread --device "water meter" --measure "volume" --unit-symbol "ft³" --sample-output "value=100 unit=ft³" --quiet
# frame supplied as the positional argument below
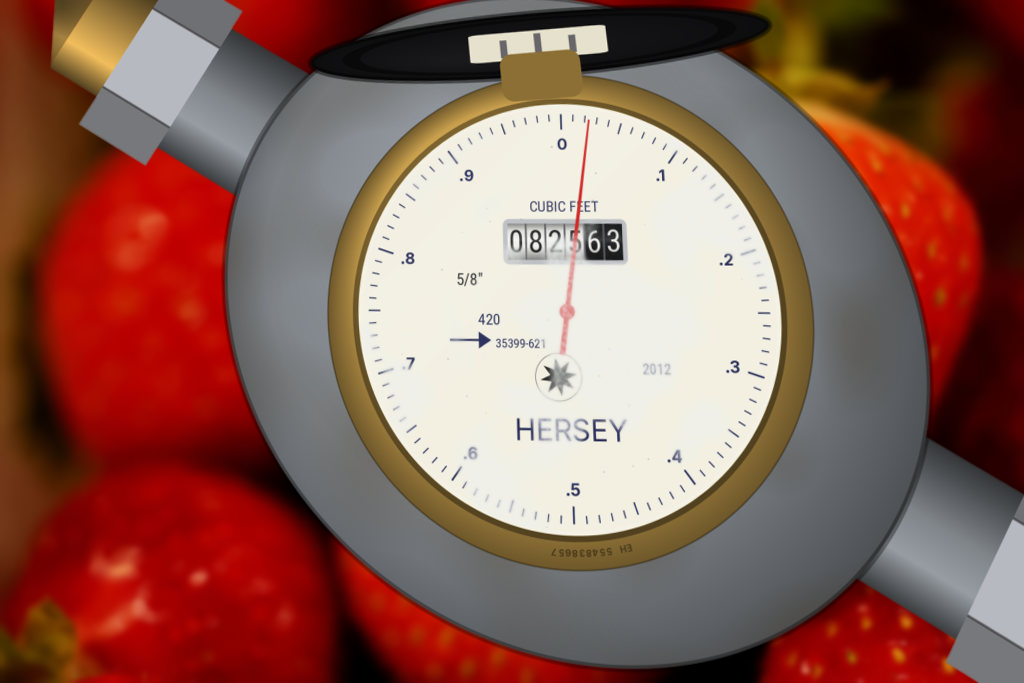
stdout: value=82563.02 unit=ft³
